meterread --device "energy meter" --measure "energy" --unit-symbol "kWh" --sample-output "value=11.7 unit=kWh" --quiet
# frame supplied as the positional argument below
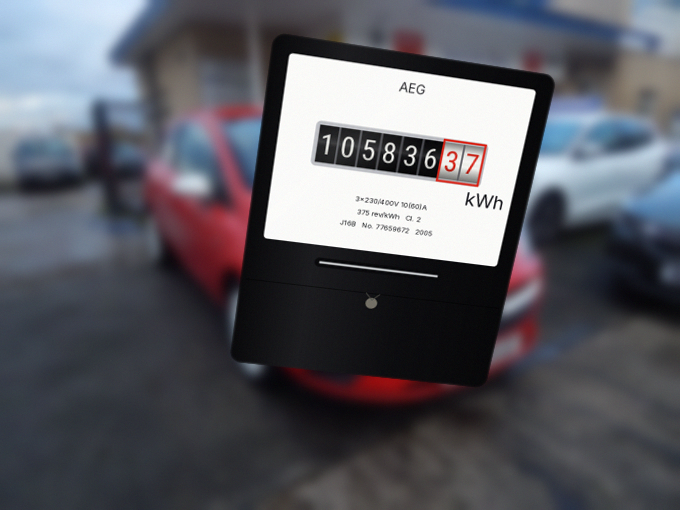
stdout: value=105836.37 unit=kWh
